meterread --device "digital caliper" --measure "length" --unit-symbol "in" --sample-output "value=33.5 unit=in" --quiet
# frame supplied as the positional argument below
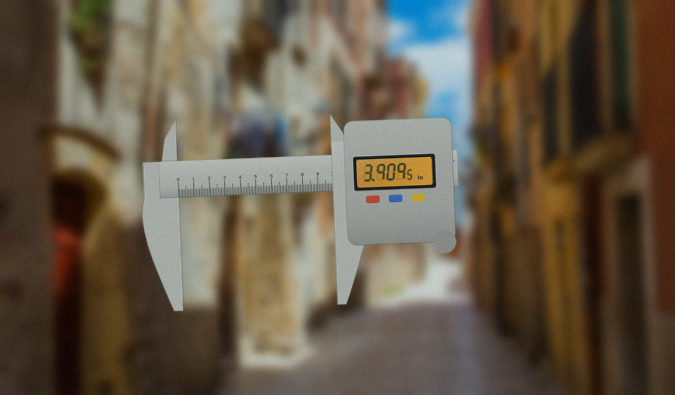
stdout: value=3.9095 unit=in
